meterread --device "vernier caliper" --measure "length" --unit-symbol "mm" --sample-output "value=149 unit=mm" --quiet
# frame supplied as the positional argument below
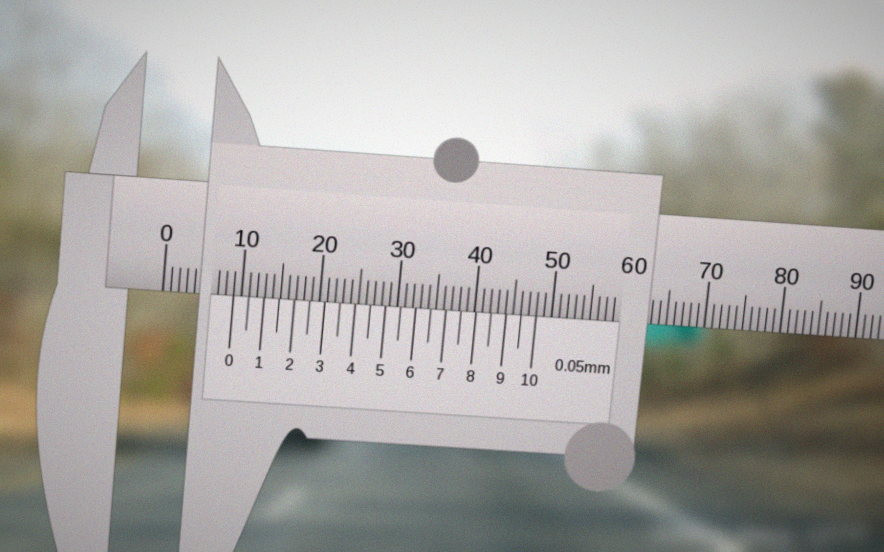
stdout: value=9.0 unit=mm
